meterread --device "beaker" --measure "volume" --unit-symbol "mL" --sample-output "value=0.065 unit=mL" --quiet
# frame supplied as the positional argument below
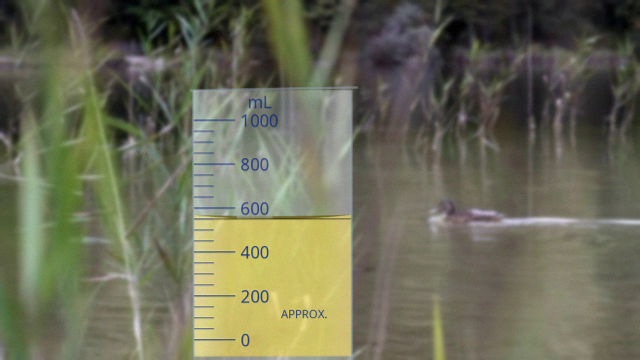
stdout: value=550 unit=mL
